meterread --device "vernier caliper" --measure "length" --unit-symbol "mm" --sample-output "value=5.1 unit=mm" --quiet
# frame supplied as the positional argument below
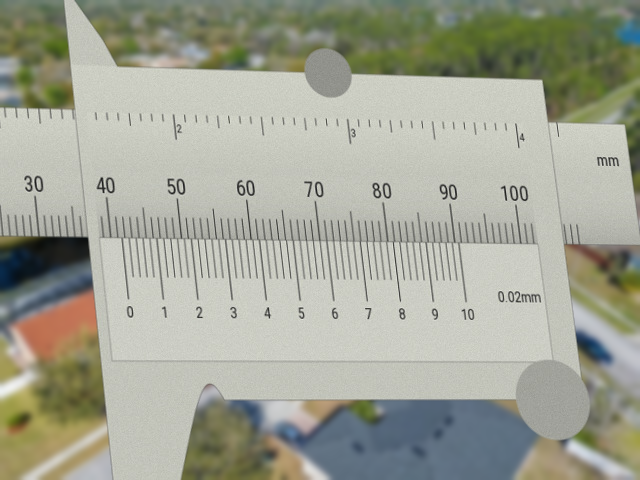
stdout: value=41.6 unit=mm
